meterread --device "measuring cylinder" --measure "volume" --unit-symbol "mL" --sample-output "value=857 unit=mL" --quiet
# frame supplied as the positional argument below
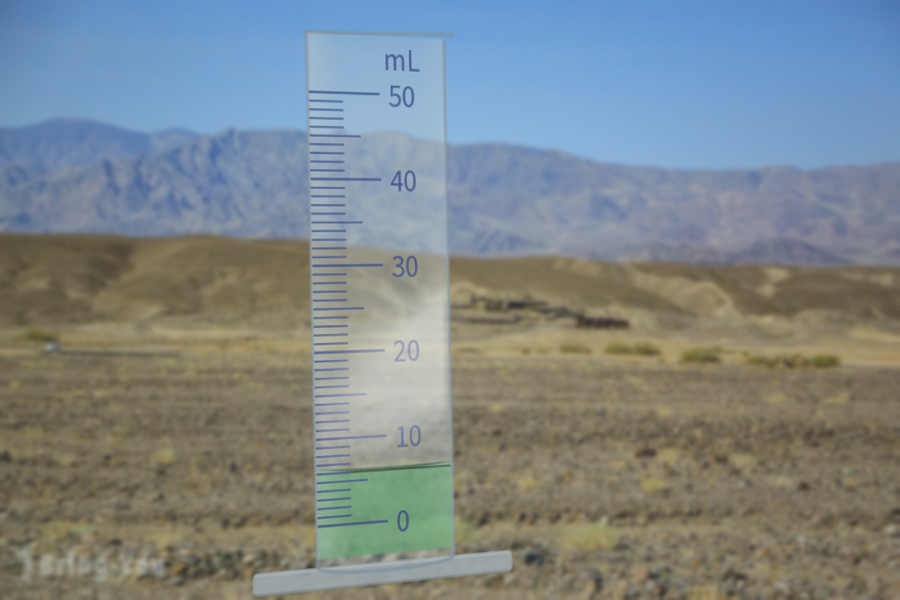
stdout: value=6 unit=mL
